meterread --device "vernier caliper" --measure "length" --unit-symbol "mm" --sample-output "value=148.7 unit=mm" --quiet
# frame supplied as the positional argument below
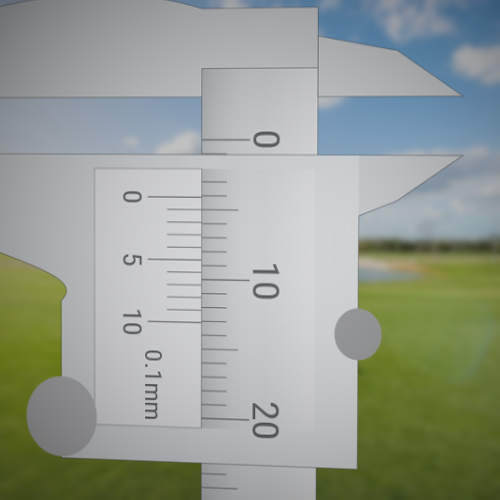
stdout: value=4.1 unit=mm
